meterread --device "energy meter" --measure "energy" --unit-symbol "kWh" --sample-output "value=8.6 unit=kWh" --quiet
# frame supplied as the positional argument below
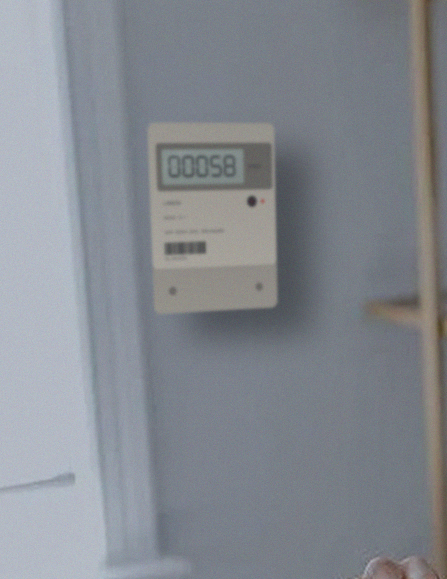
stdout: value=58 unit=kWh
